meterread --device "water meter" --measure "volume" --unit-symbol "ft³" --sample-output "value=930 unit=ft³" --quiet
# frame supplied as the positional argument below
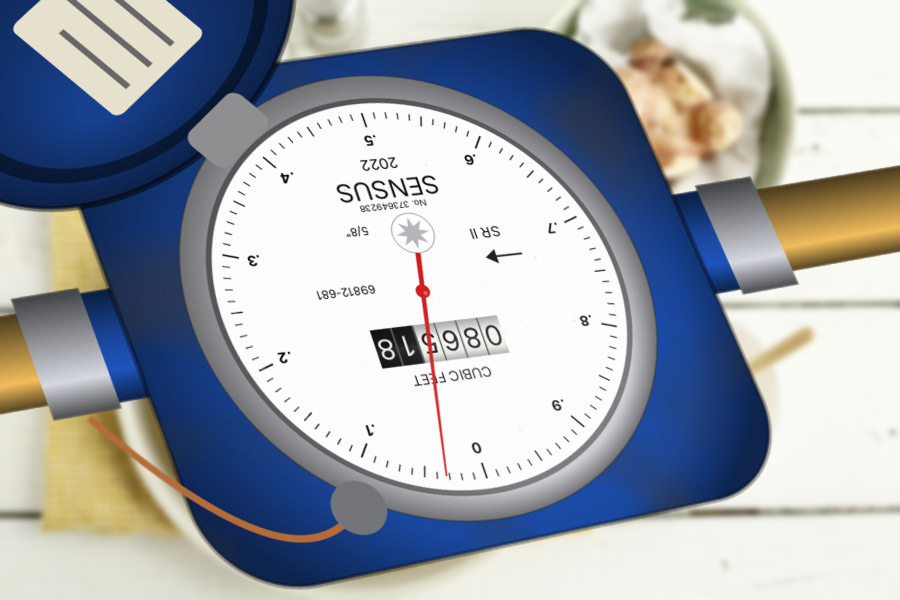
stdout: value=86518.03 unit=ft³
